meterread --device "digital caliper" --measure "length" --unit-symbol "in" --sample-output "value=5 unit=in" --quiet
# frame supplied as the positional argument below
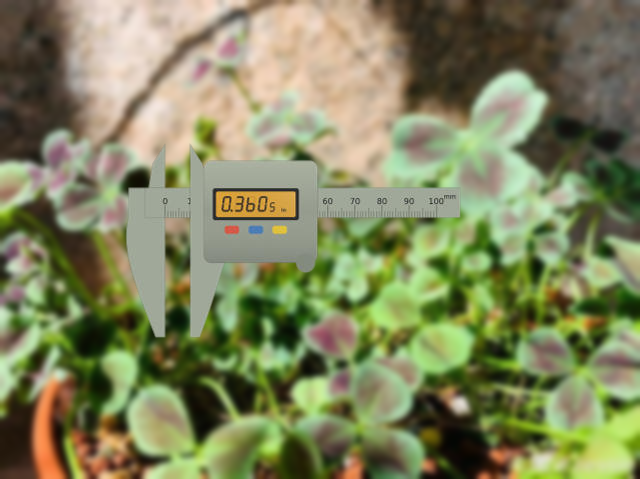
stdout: value=0.3605 unit=in
